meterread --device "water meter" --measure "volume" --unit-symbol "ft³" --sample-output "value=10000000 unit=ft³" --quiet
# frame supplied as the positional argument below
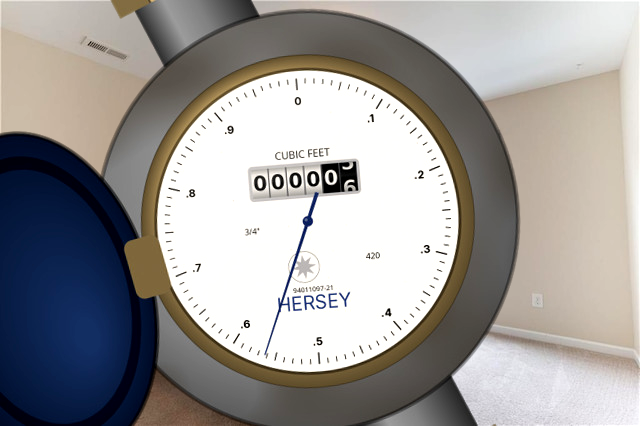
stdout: value=5.56 unit=ft³
